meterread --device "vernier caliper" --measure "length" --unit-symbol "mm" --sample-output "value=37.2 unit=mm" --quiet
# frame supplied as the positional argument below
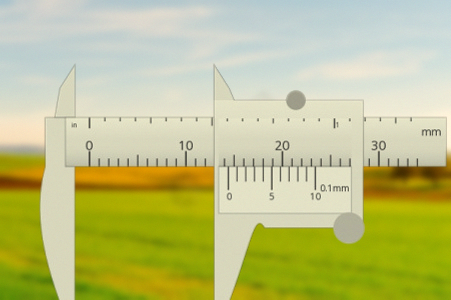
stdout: value=14.4 unit=mm
